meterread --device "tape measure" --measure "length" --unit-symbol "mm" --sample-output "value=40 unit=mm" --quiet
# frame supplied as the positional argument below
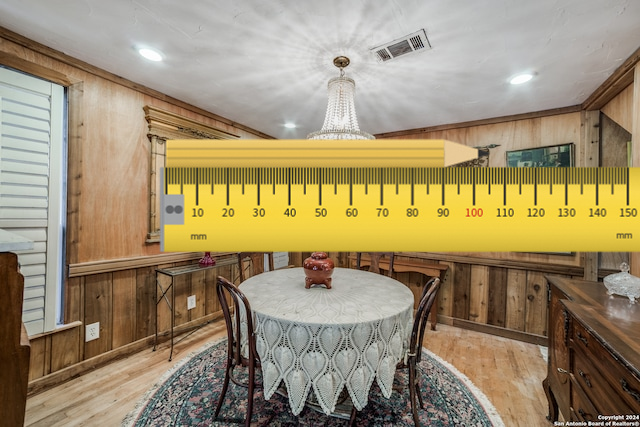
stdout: value=105 unit=mm
